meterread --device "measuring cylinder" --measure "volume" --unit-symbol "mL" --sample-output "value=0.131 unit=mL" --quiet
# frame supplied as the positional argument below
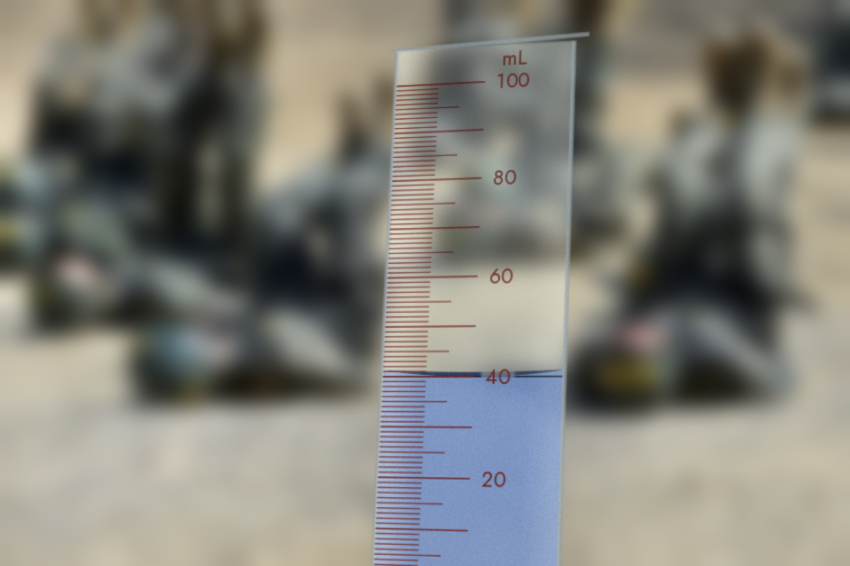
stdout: value=40 unit=mL
